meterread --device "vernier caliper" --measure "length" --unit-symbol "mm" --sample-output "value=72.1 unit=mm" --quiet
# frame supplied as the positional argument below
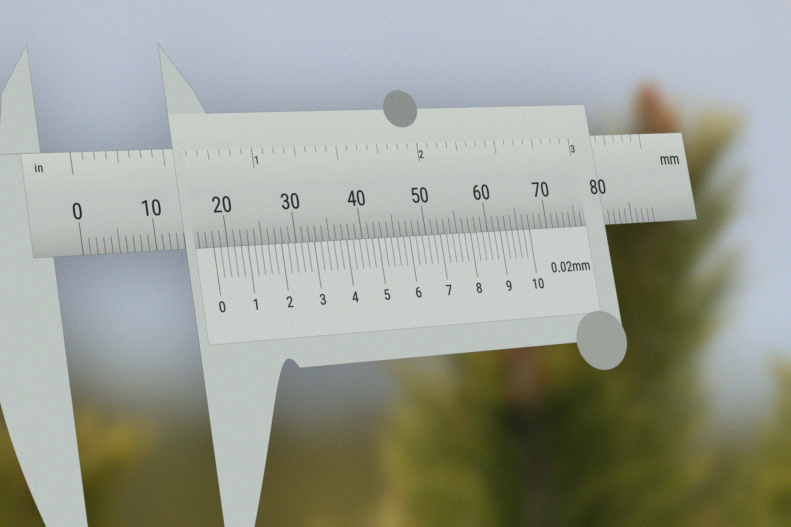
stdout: value=18.0 unit=mm
